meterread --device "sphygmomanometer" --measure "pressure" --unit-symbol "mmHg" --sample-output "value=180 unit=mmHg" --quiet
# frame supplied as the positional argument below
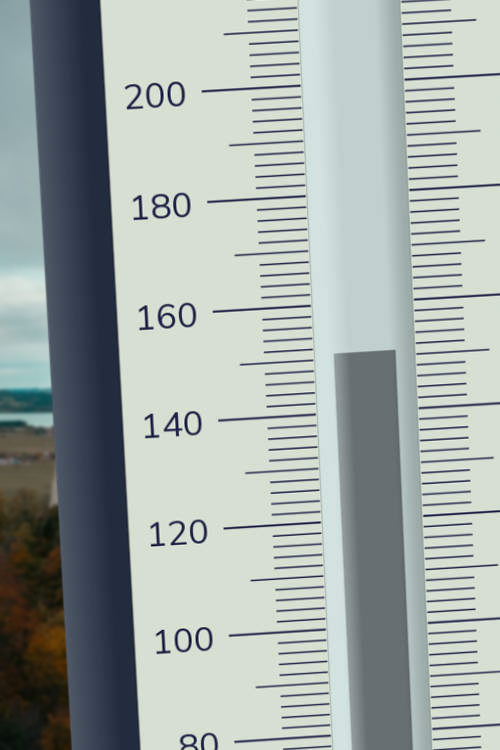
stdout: value=151 unit=mmHg
